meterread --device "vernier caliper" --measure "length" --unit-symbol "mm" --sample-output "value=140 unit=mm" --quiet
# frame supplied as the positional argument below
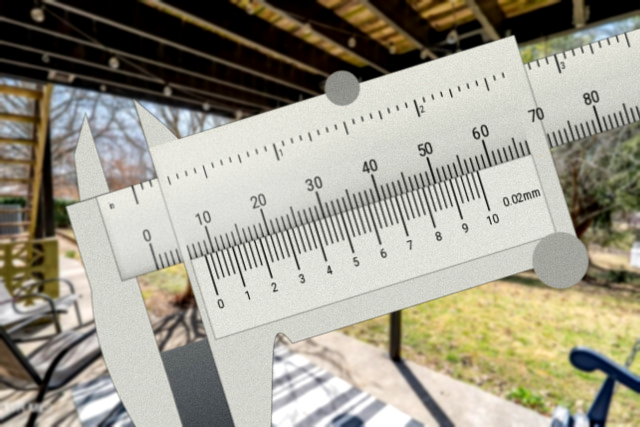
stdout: value=8.5 unit=mm
